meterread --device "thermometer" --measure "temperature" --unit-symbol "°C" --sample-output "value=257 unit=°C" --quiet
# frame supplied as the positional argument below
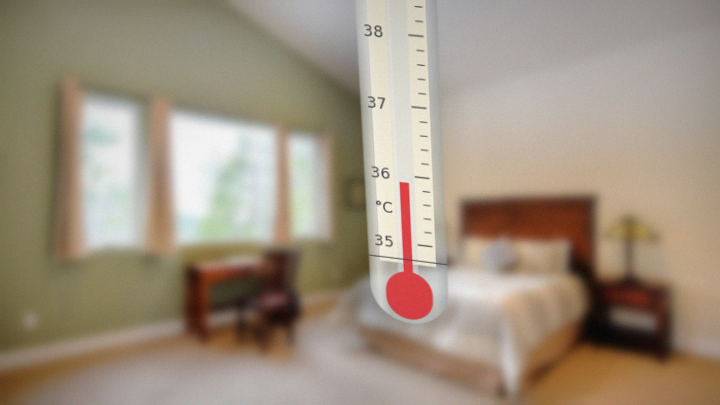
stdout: value=35.9 unit=°C
